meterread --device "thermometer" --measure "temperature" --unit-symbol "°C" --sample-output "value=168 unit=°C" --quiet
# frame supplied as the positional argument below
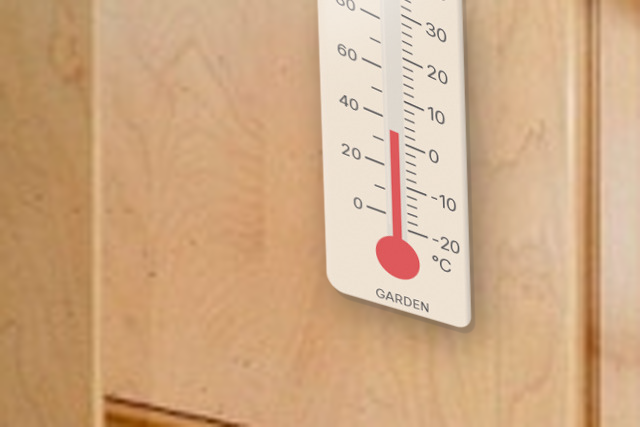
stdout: value=2 unit=°C
